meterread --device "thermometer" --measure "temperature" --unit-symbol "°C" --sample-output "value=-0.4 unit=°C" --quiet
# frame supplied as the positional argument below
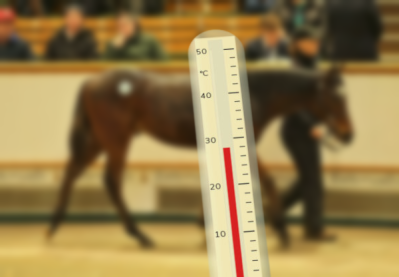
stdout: value=28 unit=°C
